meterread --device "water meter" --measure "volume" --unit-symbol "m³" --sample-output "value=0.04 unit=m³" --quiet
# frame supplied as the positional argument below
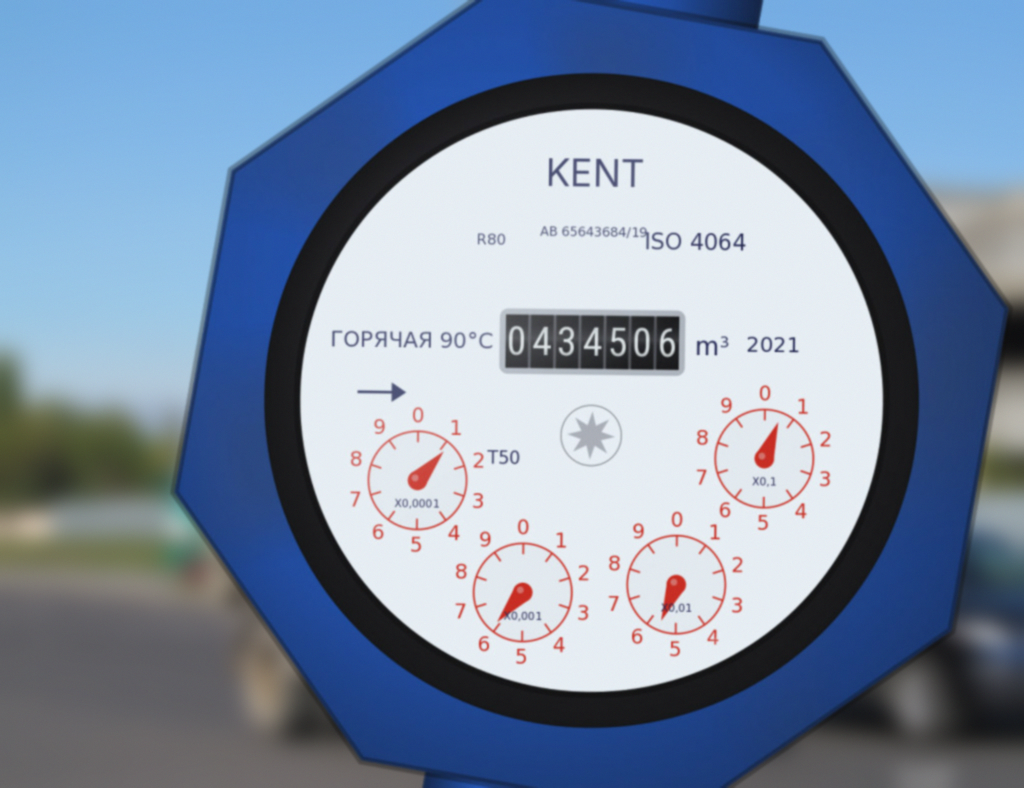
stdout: value=434506.0561 unit=m³
